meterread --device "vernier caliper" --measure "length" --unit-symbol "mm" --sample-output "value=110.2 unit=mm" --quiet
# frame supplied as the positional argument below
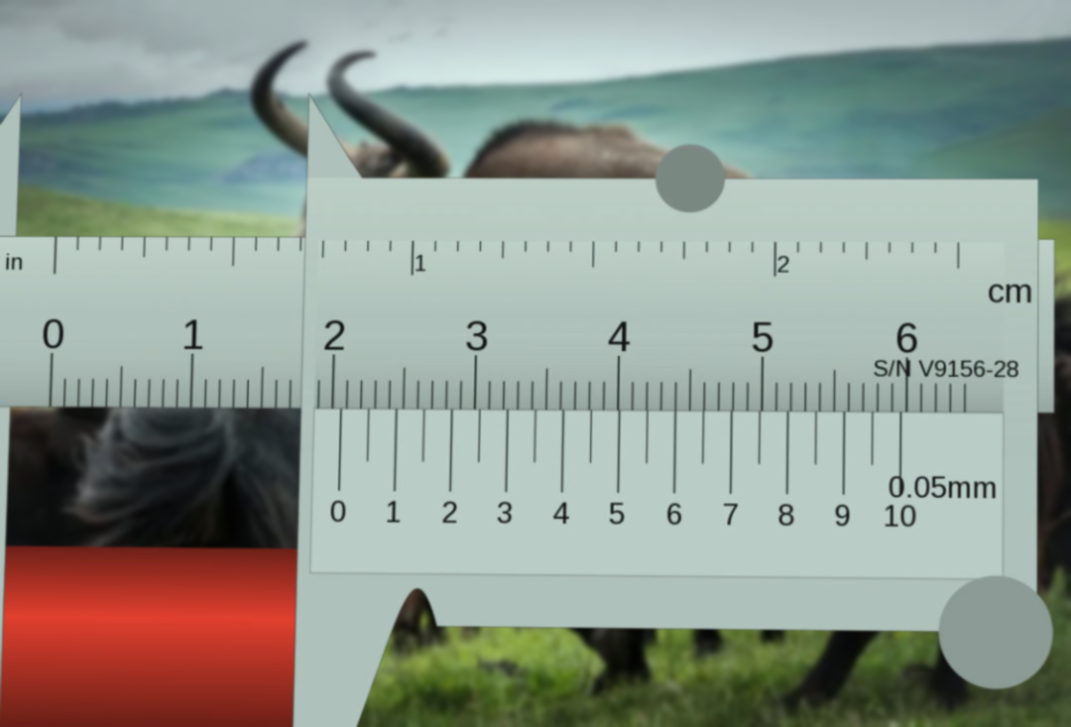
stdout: value=20.6 unit=mm
